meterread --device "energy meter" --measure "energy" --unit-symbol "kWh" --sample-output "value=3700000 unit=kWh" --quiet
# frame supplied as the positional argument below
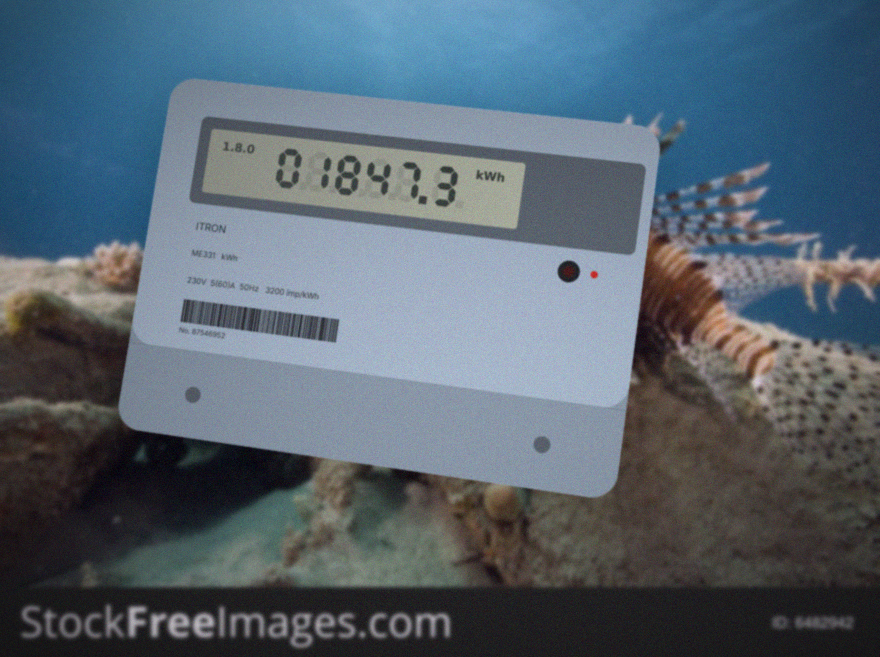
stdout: value=1847.3 unit=kWh
